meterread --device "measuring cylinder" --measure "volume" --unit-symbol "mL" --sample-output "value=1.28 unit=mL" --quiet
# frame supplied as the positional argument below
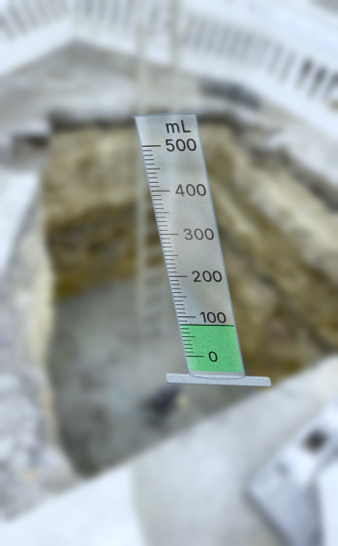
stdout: value=80 unit=mL
